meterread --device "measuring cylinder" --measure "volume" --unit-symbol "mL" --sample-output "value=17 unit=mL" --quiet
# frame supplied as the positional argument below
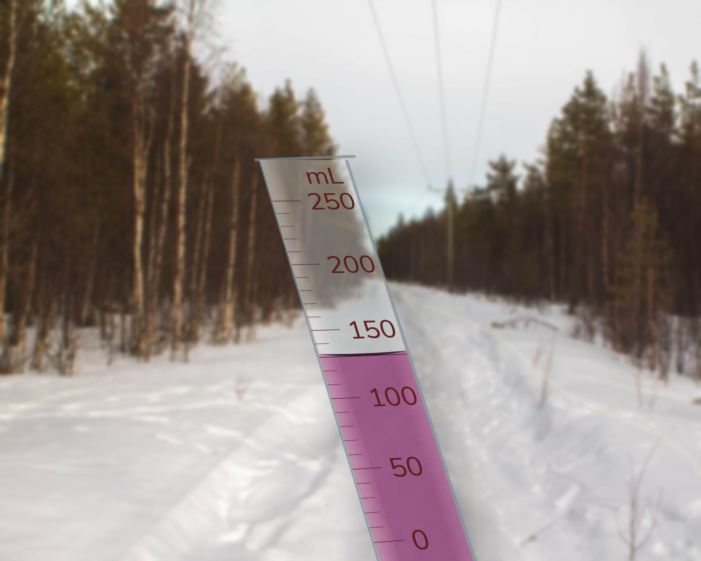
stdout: value=130 unit=mL
